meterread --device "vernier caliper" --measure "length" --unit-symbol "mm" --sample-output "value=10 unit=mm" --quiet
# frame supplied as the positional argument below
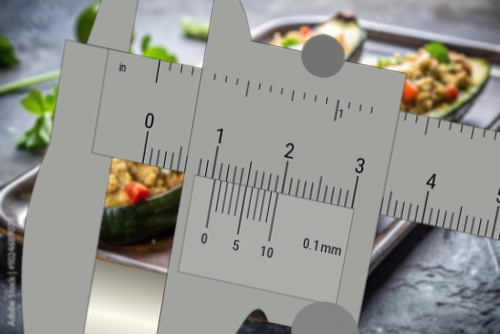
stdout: value=10.4 unit=mm
